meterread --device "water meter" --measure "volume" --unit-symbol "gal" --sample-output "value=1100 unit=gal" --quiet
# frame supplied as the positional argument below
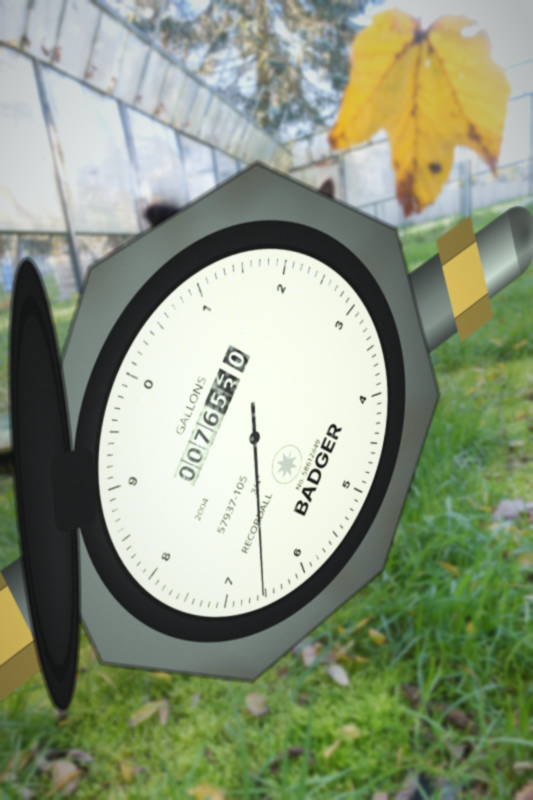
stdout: value=76526.5 unit=gal
